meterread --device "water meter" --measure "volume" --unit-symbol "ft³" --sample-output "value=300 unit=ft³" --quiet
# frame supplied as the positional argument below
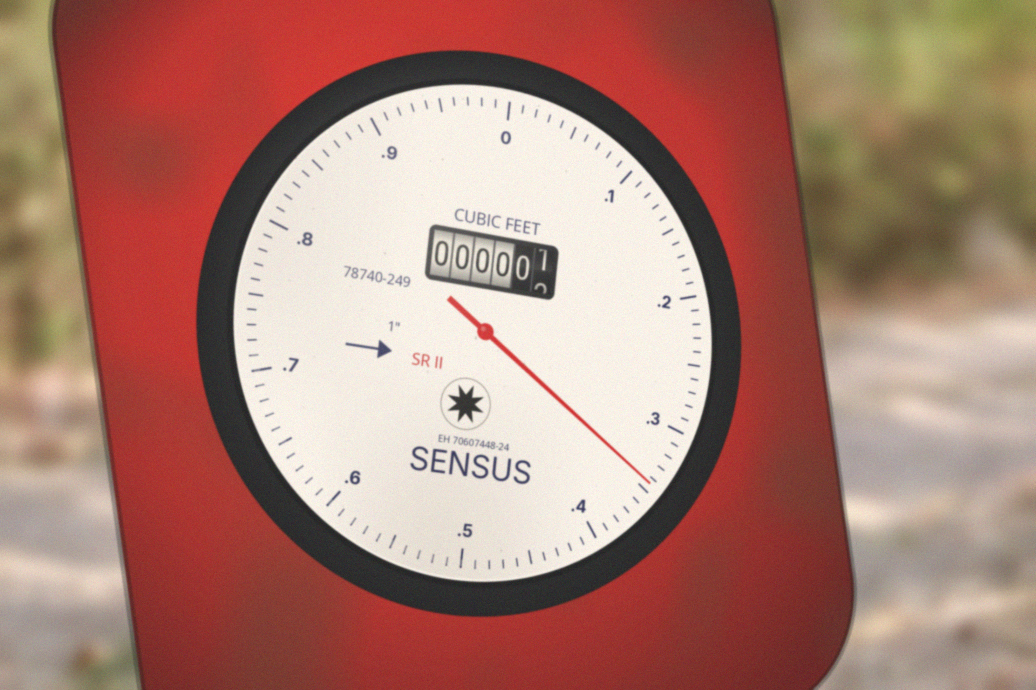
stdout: value=1.34 unit=ft³
